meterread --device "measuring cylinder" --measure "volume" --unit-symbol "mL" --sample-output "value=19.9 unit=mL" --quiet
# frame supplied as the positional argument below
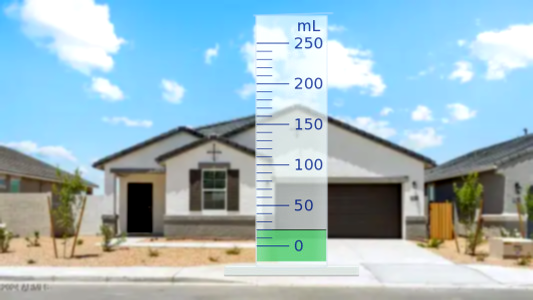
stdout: value=20 unit=mL
